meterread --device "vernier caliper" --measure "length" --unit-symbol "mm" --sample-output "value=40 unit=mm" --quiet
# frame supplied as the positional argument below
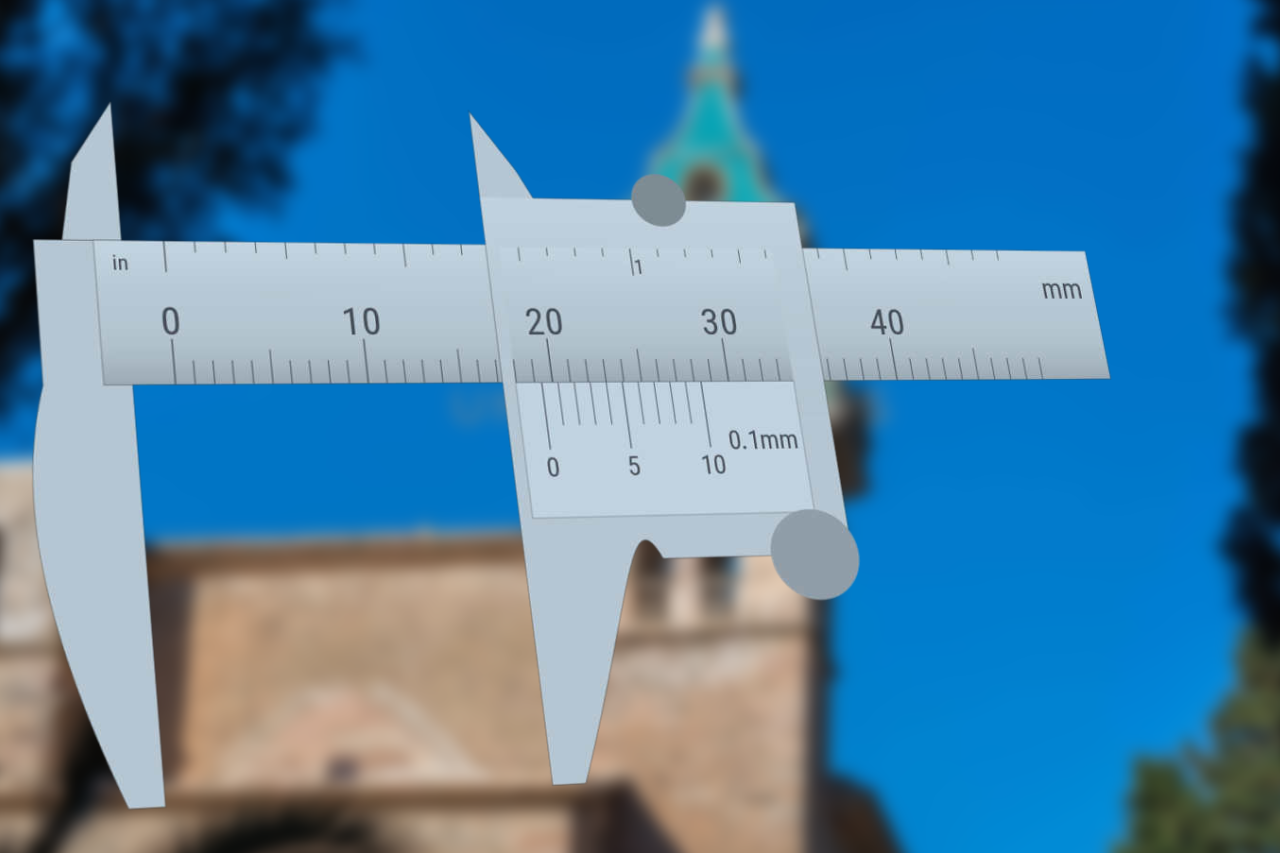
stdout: value=19.4 unit=mm
